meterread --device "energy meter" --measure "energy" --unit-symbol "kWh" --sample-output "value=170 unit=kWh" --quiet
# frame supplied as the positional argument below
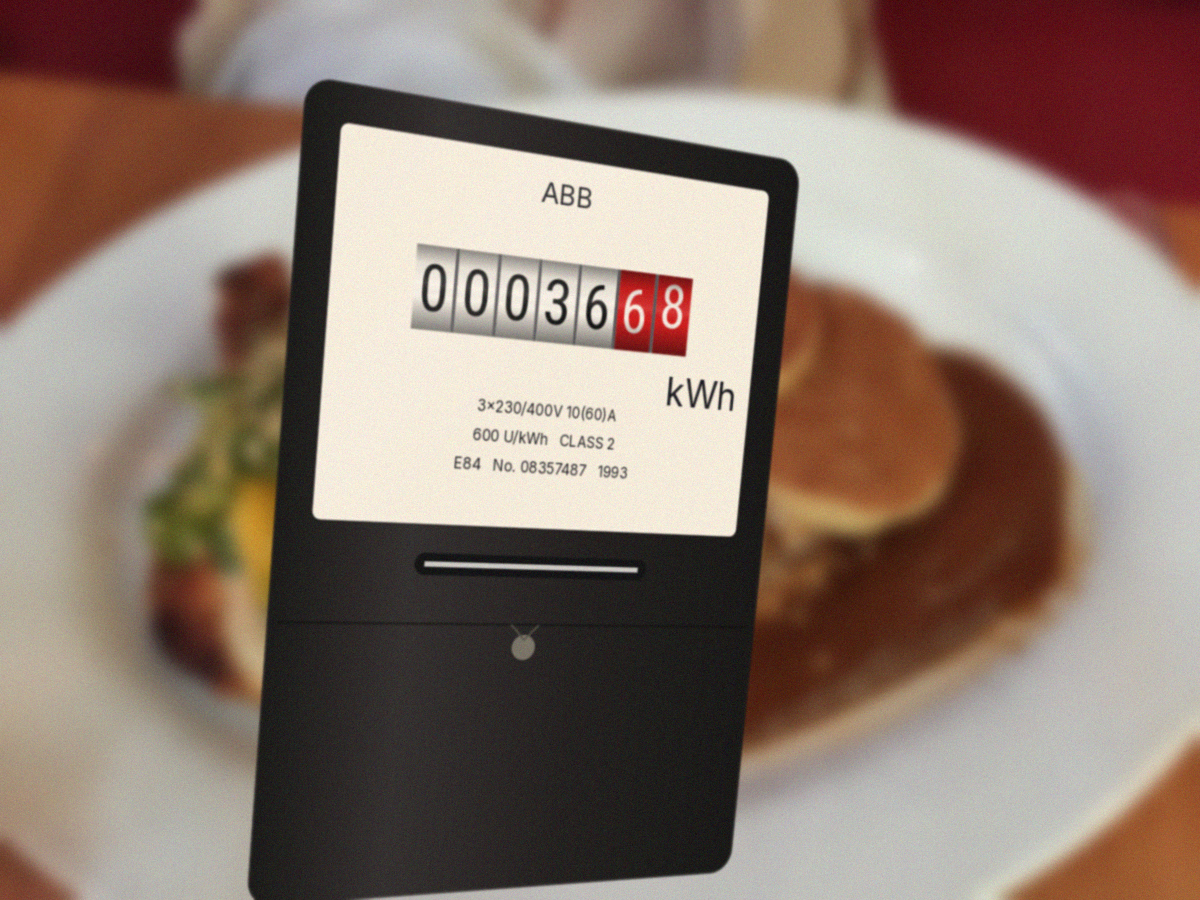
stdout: value=36.68 unit=kWh
